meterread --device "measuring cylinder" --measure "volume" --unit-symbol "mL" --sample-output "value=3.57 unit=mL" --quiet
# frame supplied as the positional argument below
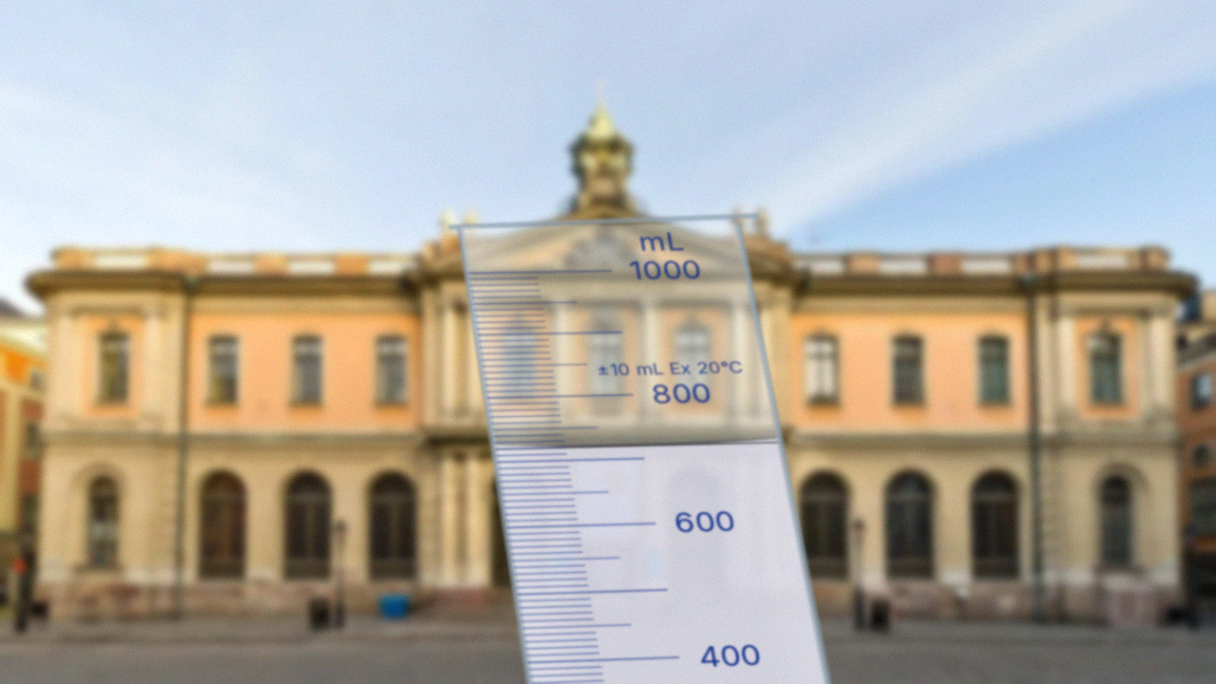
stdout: value=720 unit=mL
